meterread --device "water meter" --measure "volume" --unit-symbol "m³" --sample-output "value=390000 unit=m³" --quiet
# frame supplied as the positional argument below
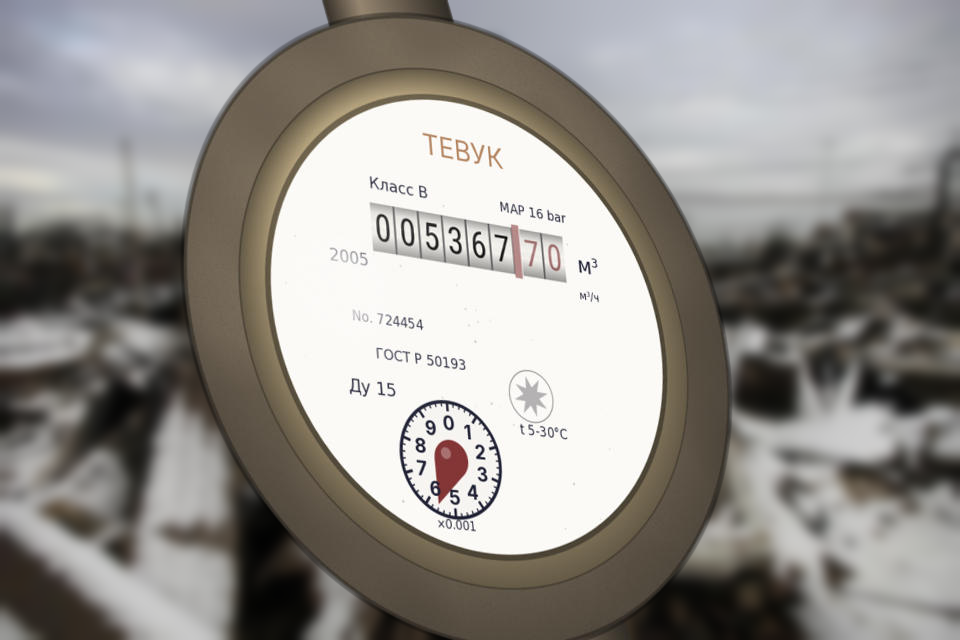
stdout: value=5367.705 unit=m³
